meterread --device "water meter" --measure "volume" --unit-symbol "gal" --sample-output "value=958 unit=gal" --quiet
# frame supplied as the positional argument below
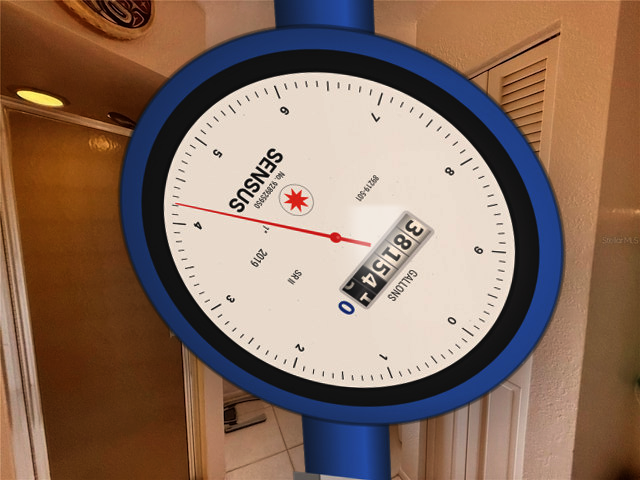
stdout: value=3815414.2 unit=gal
